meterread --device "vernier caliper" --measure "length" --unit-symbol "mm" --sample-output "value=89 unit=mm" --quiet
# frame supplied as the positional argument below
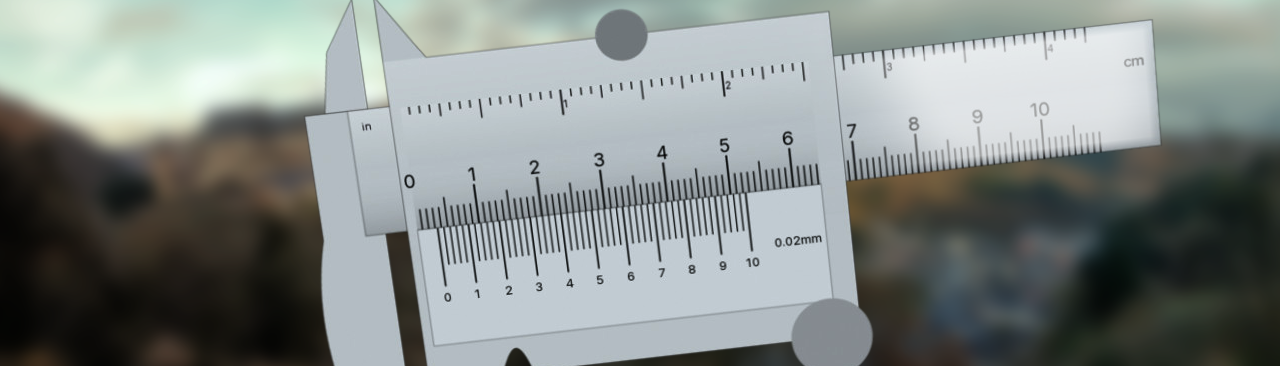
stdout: value=3.4 unit=mm
